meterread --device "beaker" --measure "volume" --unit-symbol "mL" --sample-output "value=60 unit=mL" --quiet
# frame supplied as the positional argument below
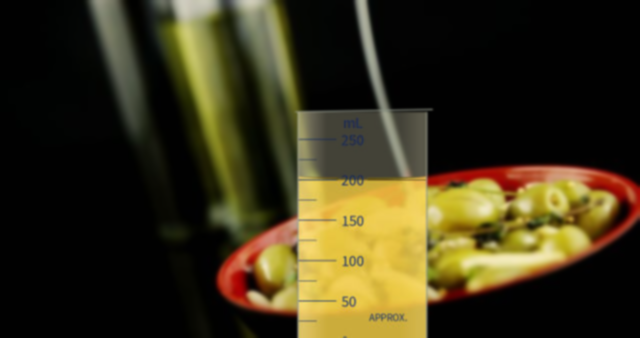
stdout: value=200 unit=mL
